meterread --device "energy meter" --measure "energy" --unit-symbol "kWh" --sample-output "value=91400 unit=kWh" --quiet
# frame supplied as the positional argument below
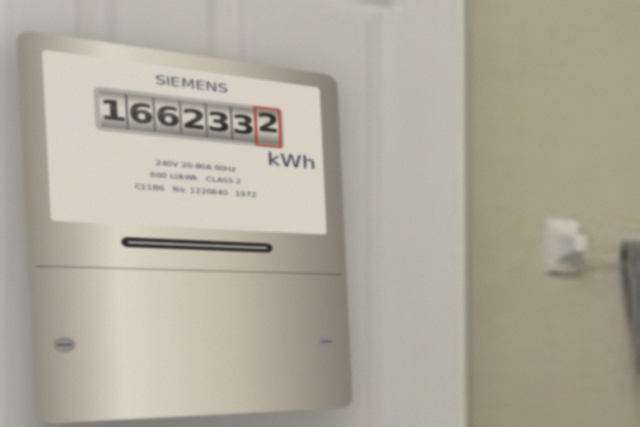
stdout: value=166233.2 unit=kWh
